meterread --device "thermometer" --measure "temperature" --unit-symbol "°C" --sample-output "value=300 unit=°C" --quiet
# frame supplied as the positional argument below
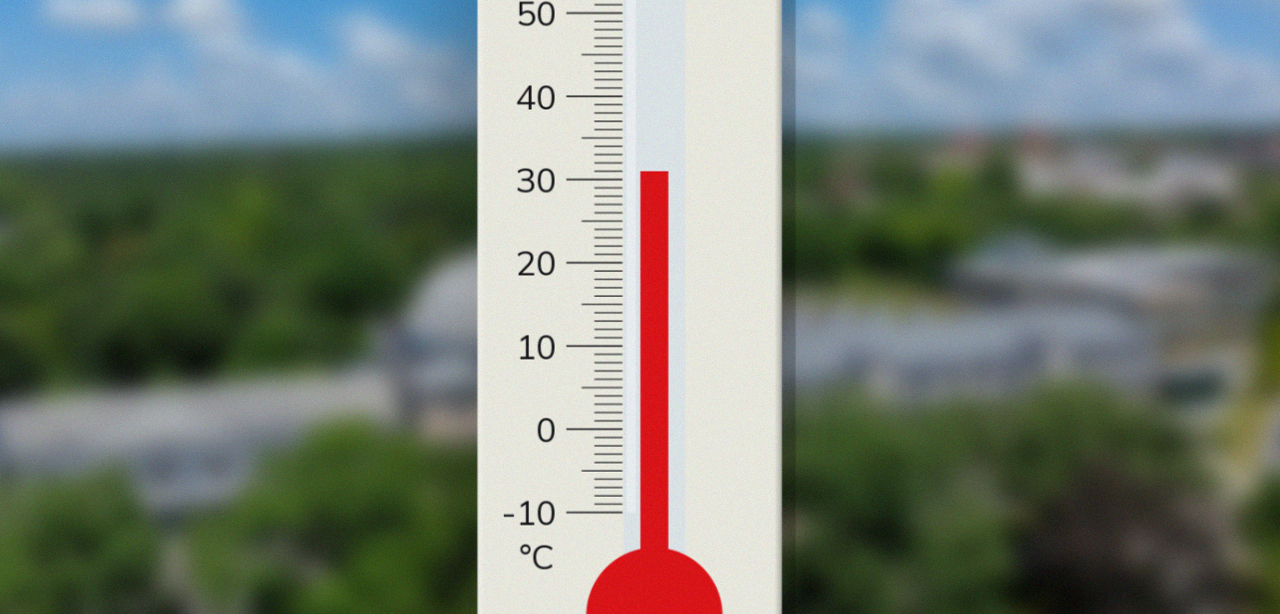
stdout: value=31 unit=°C
